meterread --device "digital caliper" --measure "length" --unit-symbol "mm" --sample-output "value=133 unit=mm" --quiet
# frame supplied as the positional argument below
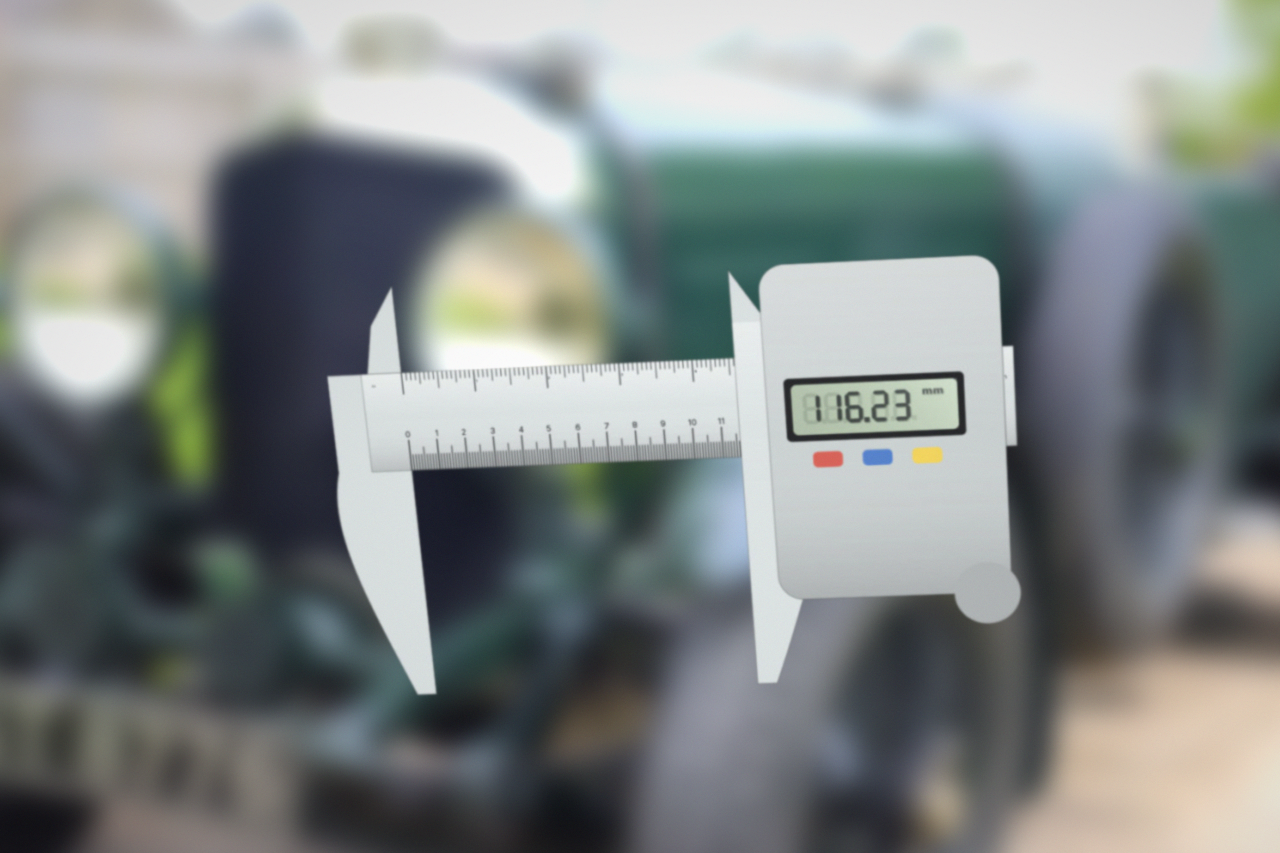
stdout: value=116.23 unit=mm
